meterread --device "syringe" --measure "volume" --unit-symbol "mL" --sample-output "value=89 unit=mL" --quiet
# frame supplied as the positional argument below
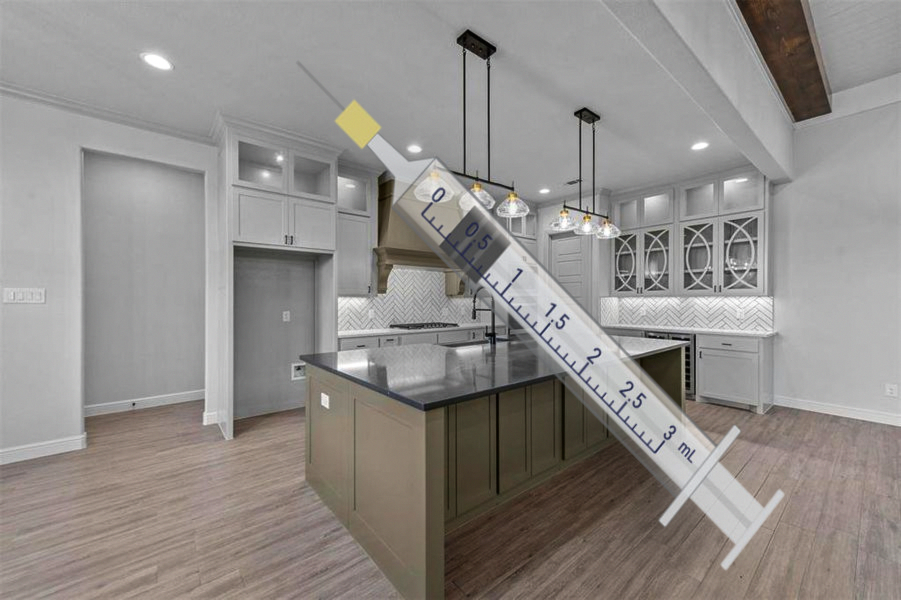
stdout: value=0.3 unit=mL
